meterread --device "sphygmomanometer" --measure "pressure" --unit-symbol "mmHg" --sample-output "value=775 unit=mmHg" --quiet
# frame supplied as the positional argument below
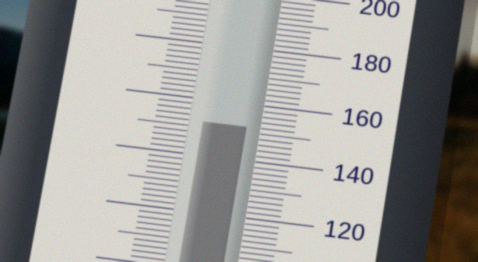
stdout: value=152 unit=mmHg
